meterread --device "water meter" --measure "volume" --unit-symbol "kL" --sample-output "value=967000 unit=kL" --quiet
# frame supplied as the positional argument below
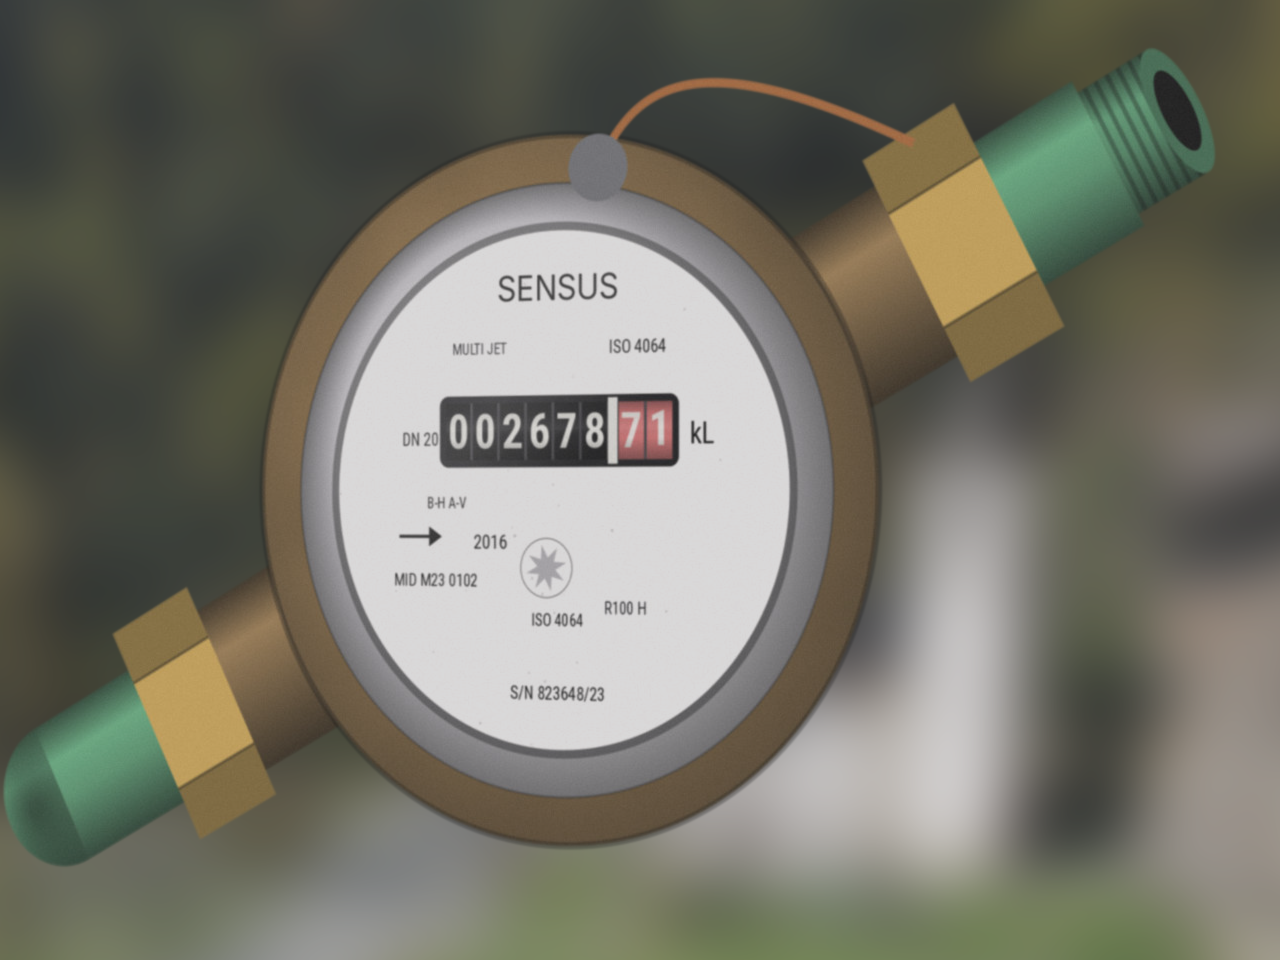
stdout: value=2678.71 unit=kL
